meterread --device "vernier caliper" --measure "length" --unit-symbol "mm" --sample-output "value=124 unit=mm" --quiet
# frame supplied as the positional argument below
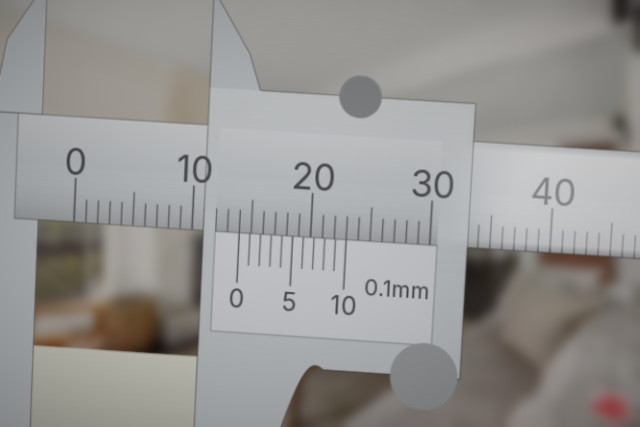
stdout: value=14.0 unit=mm
